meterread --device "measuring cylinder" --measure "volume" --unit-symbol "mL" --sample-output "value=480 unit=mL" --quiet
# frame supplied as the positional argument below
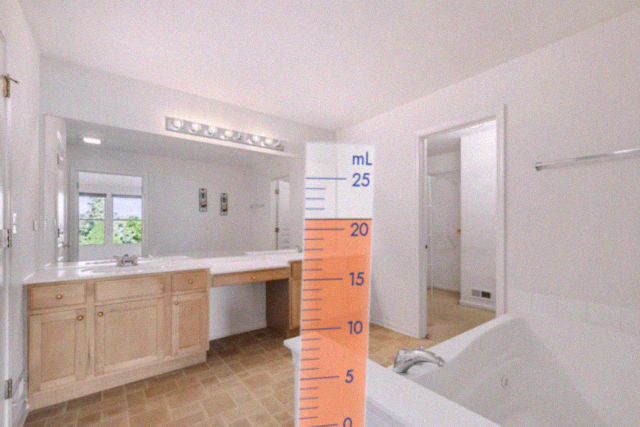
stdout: value=21 unit=mL
